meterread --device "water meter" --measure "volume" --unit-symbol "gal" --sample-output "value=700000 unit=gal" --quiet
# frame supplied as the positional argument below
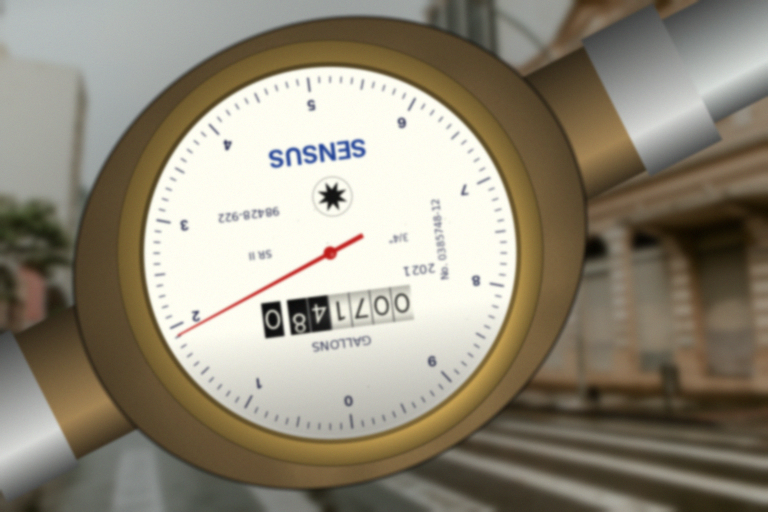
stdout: value=71481.9 unit=gal
